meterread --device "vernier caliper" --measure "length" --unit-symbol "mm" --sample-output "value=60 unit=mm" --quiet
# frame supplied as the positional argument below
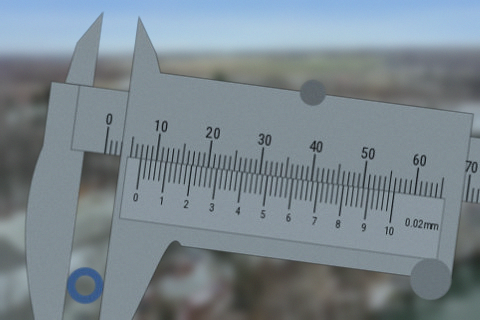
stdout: value=7.0 unit=mm
